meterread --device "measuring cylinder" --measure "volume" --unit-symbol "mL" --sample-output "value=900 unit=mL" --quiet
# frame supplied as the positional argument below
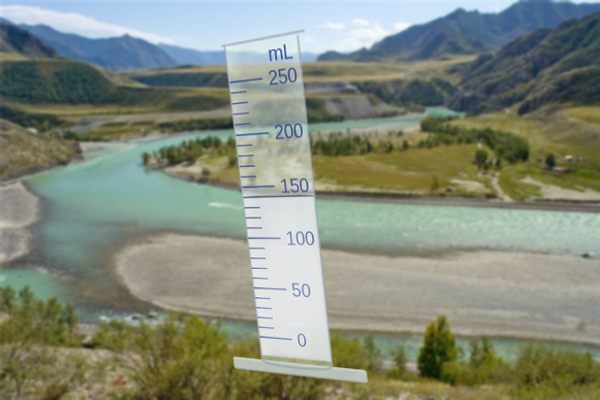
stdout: value=140 unit=mL
